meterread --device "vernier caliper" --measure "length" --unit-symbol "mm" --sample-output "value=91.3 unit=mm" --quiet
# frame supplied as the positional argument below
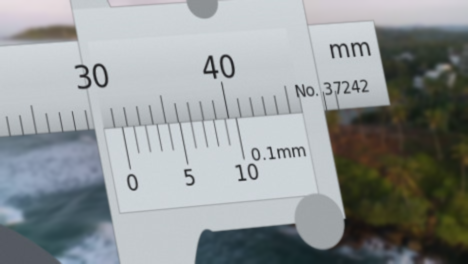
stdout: value=31.6 unit=mm
